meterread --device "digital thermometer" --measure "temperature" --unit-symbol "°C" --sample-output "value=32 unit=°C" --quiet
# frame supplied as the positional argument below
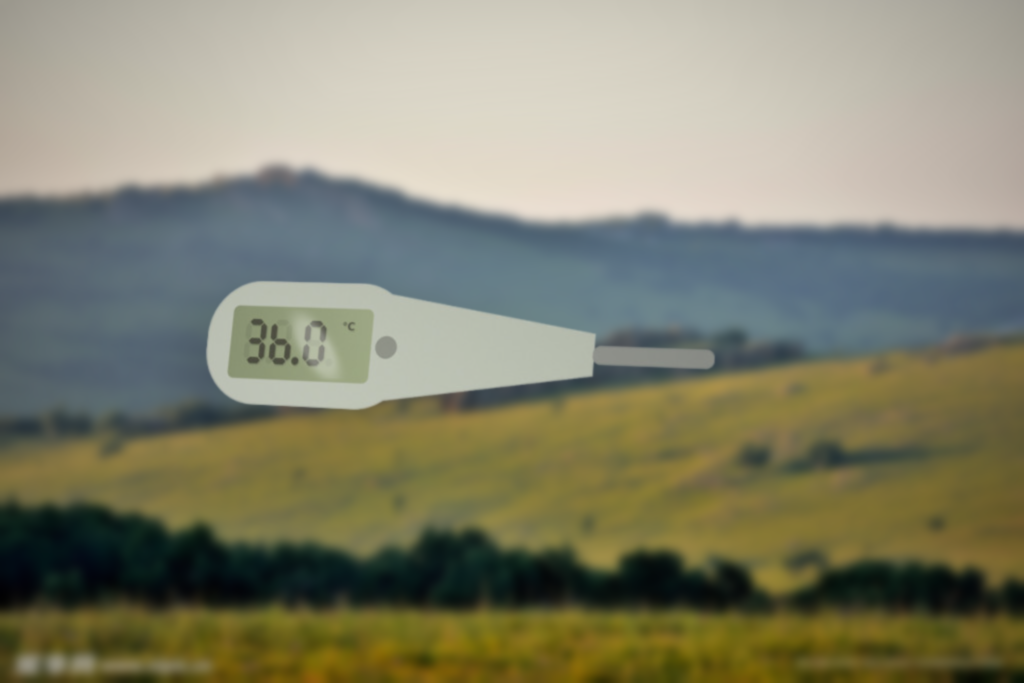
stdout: value=36.0 unit=°C
